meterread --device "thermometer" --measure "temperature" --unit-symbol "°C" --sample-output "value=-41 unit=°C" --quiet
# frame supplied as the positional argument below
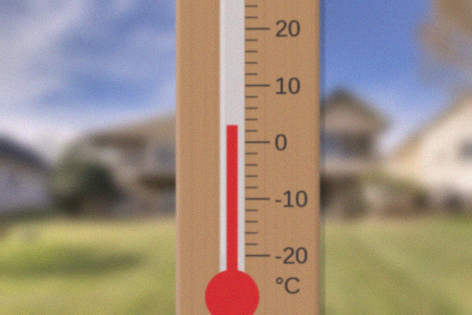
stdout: value=3 unit=°C
